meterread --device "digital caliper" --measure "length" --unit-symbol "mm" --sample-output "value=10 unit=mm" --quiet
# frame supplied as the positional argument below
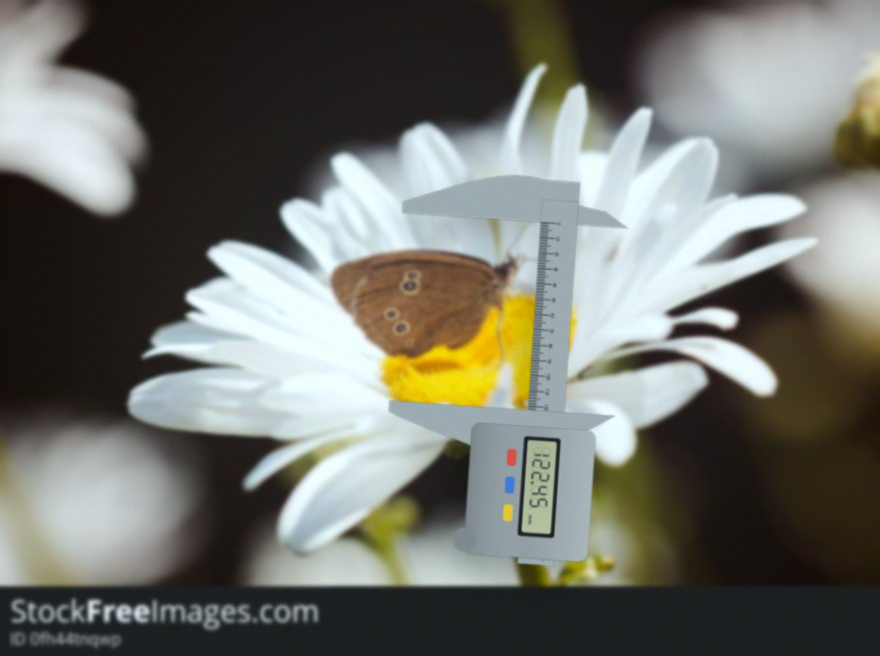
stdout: value=122.45 unit=mm
